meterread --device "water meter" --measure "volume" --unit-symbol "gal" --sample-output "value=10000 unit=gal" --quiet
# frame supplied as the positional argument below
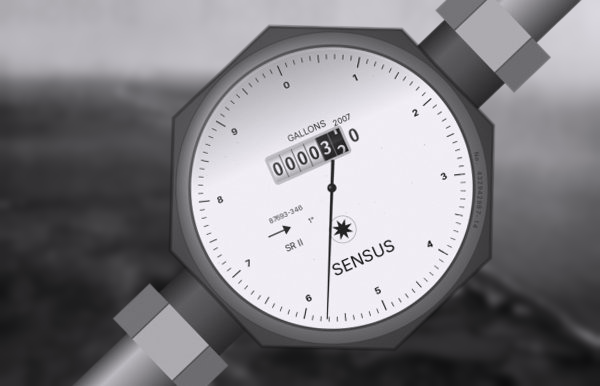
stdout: value=315.7 unit=gal
